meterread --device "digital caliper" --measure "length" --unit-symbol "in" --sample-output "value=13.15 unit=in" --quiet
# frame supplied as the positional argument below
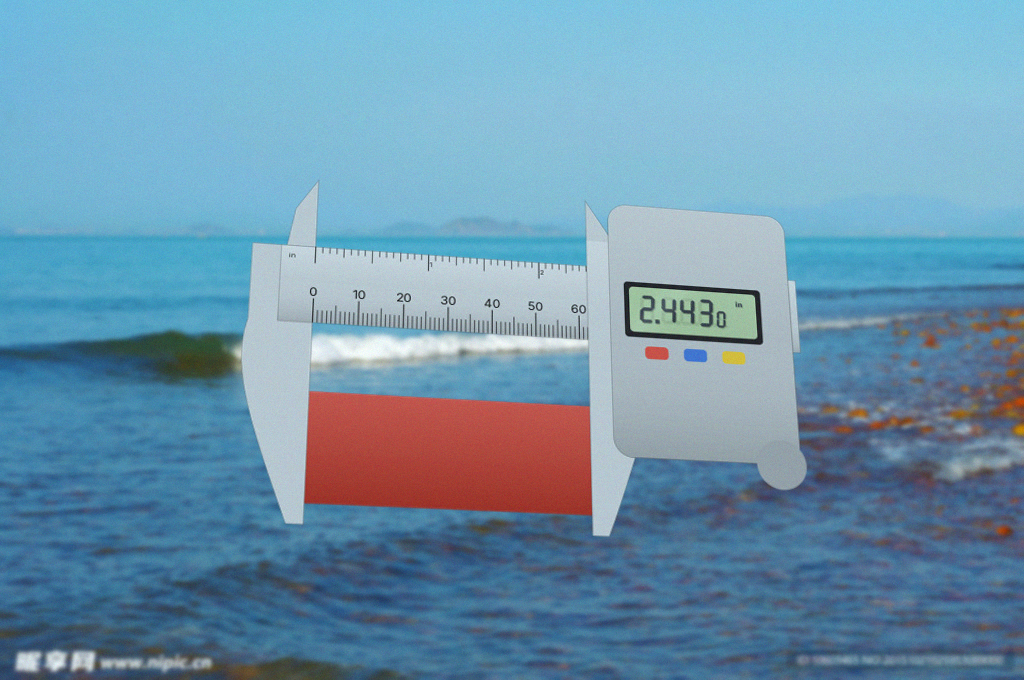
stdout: value=2.4430 unit=in
